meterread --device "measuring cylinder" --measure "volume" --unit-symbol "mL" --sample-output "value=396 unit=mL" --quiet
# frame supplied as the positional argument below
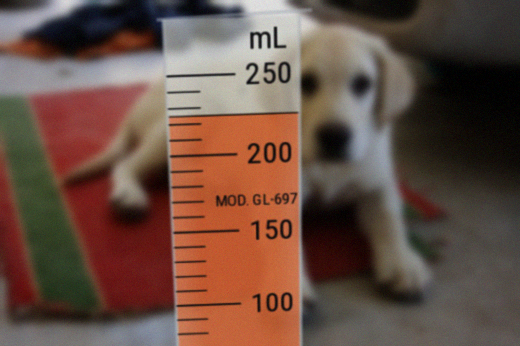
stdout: value=225 unit=mL
